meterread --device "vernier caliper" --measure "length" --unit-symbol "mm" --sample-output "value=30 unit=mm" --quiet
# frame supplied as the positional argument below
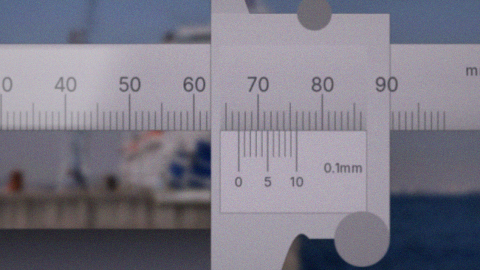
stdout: value=67.0 unit=mm
